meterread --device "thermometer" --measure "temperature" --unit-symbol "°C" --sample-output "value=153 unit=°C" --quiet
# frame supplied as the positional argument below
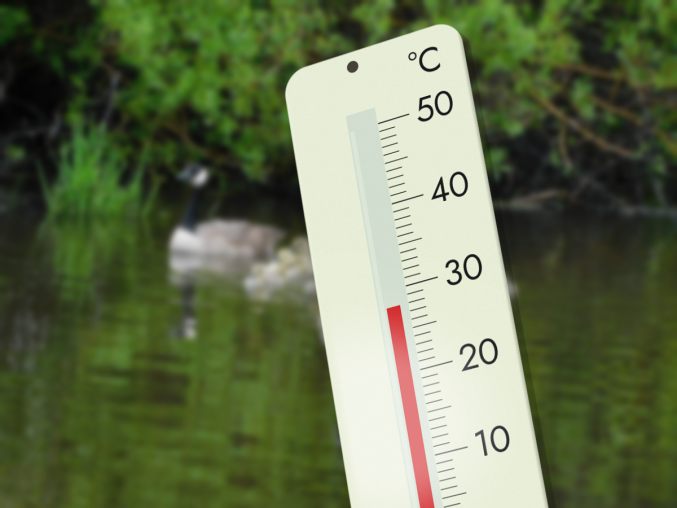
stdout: value=28 unit=°C
